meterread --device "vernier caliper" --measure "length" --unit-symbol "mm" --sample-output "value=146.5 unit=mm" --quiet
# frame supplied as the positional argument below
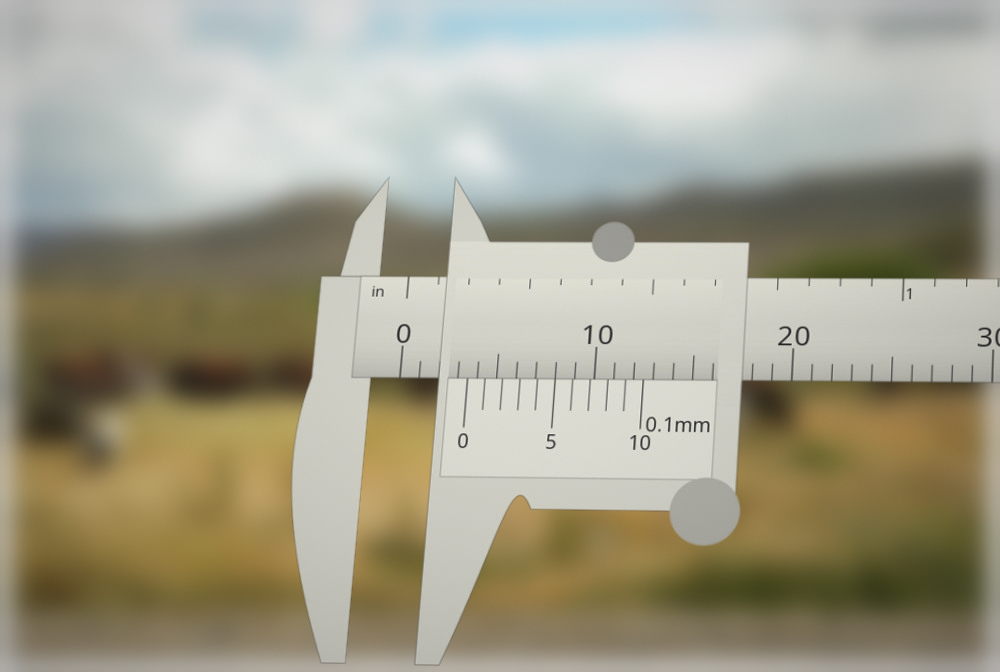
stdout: value=3.5 unit=mm
